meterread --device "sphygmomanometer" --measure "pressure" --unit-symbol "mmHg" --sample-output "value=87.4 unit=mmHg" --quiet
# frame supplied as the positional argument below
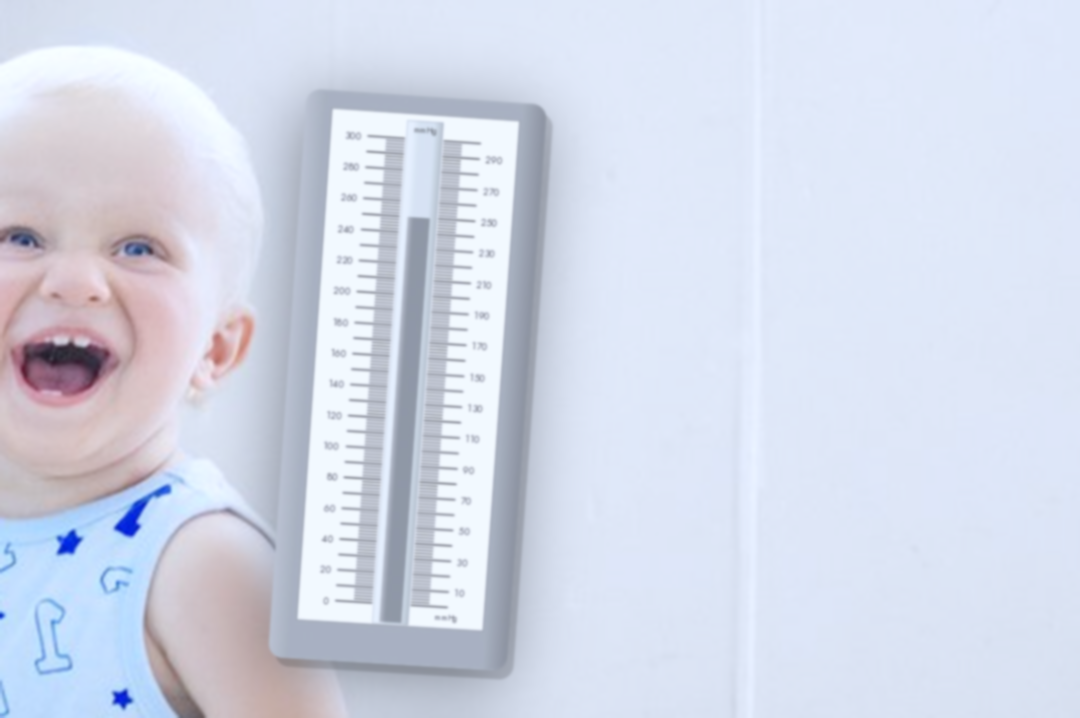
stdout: value=250 unit=mmHg
